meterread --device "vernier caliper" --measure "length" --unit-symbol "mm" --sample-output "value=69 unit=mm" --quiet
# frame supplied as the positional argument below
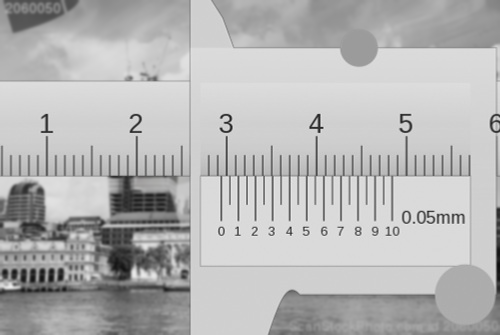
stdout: value=29.4 unit=mm
